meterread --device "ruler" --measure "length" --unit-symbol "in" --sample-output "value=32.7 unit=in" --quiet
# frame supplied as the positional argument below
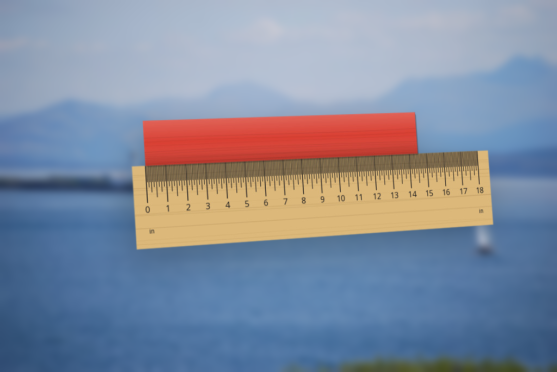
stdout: value=14.5 unit=in
